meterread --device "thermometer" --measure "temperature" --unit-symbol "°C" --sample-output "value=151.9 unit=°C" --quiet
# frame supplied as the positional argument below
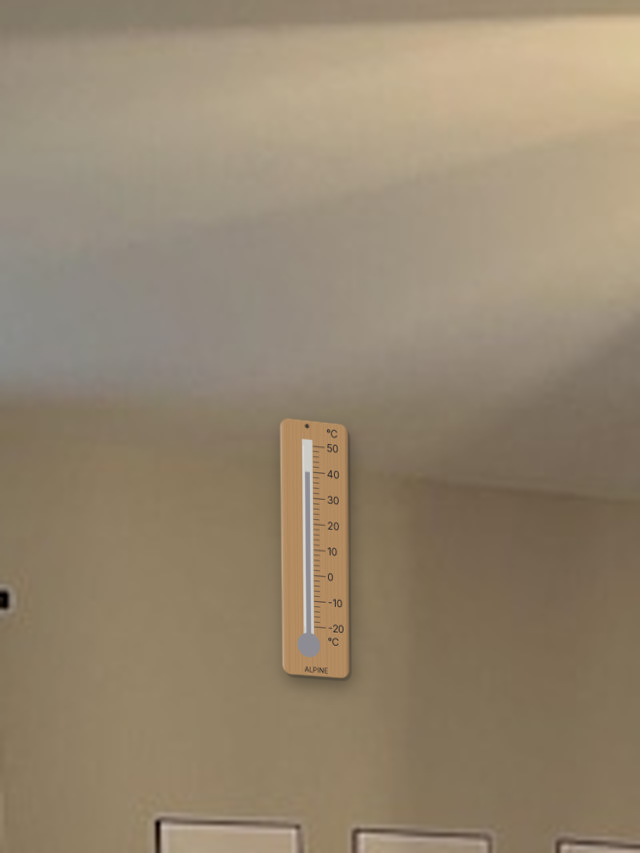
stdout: value=40 unit=°C
